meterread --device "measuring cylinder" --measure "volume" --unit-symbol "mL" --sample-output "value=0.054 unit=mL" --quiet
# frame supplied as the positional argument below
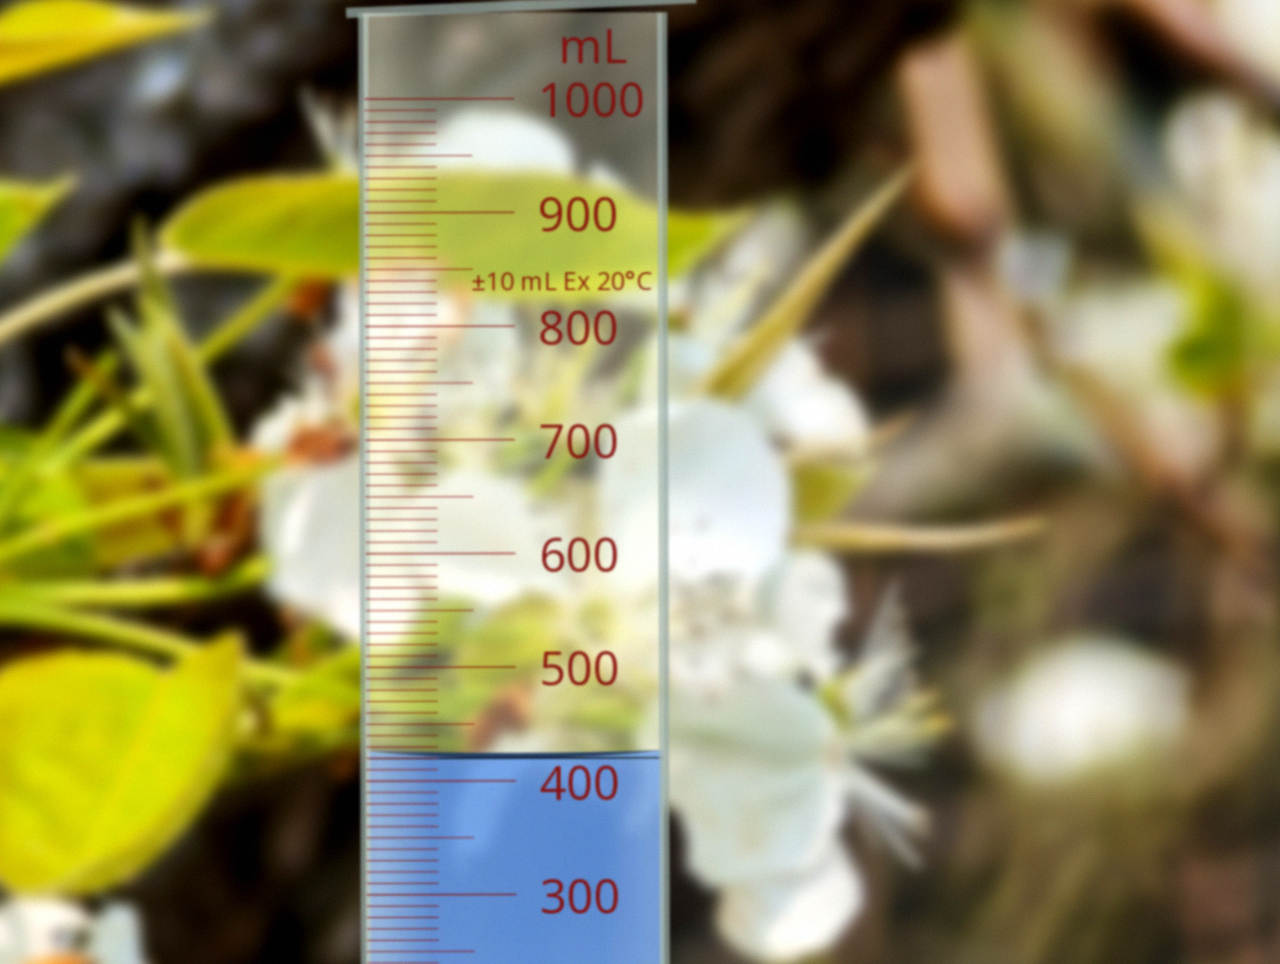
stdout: value=420 unit=mL
